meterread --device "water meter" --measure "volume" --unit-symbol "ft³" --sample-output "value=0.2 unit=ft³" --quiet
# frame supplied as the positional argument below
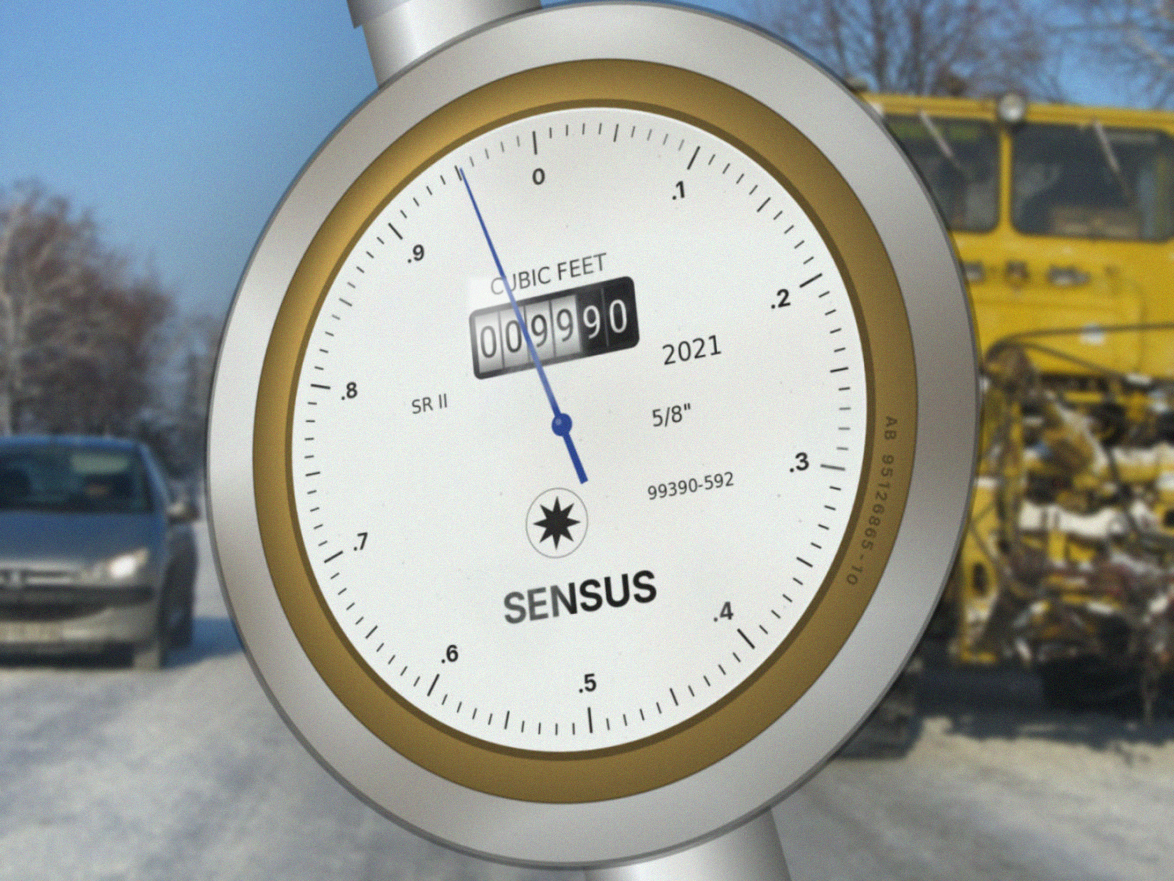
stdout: value=9989.95 unit=ft³
